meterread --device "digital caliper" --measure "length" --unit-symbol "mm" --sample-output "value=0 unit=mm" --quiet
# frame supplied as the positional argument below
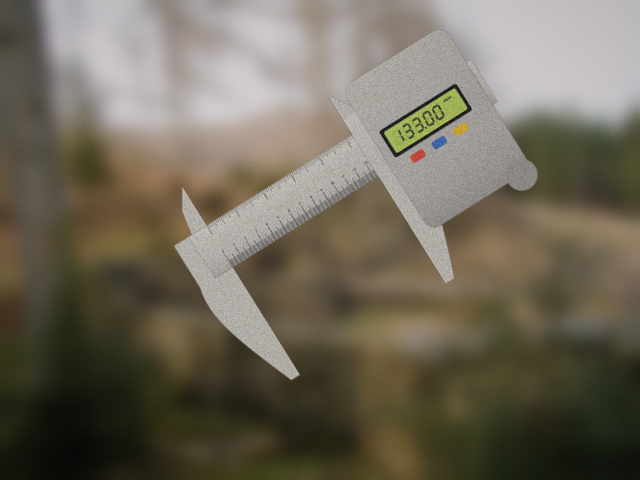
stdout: value=133.00 unit=mm
